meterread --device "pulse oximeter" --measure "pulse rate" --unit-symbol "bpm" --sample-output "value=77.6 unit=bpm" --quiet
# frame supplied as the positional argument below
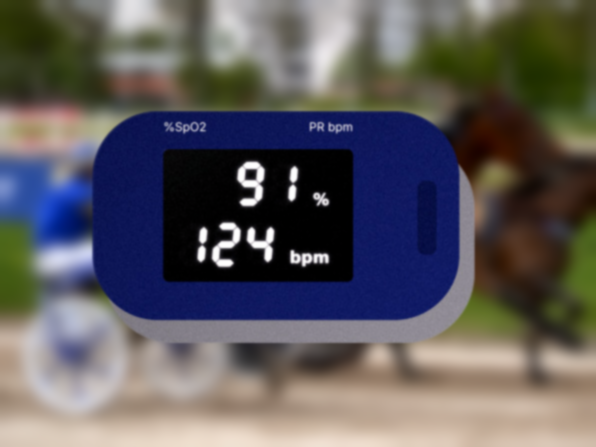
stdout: value=124 unit=bpm
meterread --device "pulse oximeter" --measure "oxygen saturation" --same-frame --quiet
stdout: value=91 unit=%
